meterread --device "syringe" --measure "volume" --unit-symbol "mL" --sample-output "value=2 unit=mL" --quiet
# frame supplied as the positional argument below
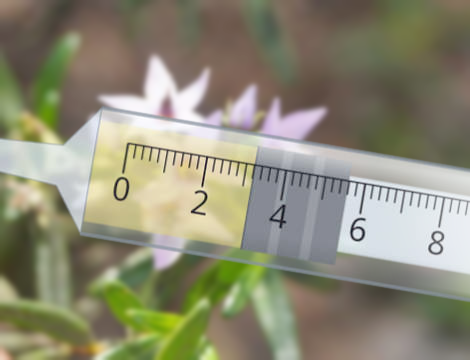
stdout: value=3.2 unit=mL
